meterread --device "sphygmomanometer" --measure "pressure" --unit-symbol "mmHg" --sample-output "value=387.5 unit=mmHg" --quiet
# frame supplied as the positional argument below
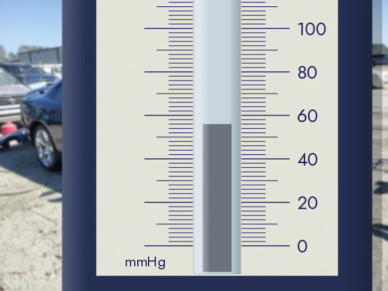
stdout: value=56 unit=mmHg
